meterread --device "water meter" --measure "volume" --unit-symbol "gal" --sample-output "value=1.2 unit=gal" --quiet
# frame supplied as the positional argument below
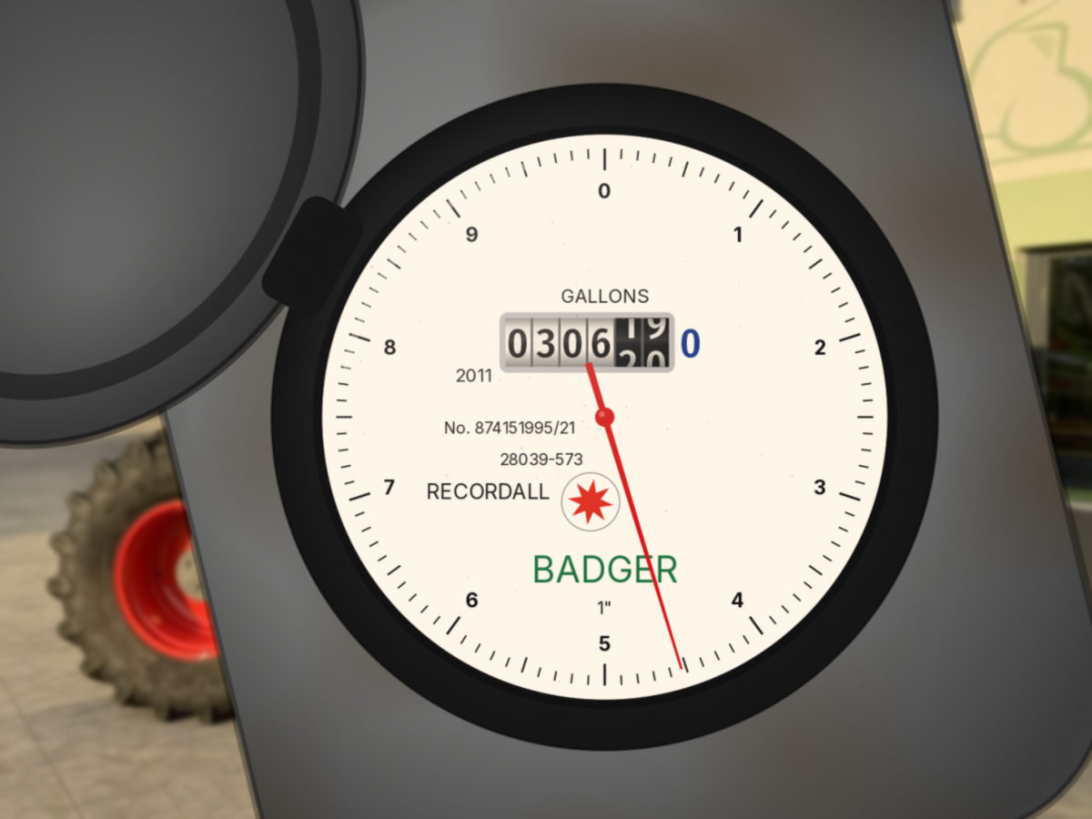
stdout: value=306194.5 unit=gal
